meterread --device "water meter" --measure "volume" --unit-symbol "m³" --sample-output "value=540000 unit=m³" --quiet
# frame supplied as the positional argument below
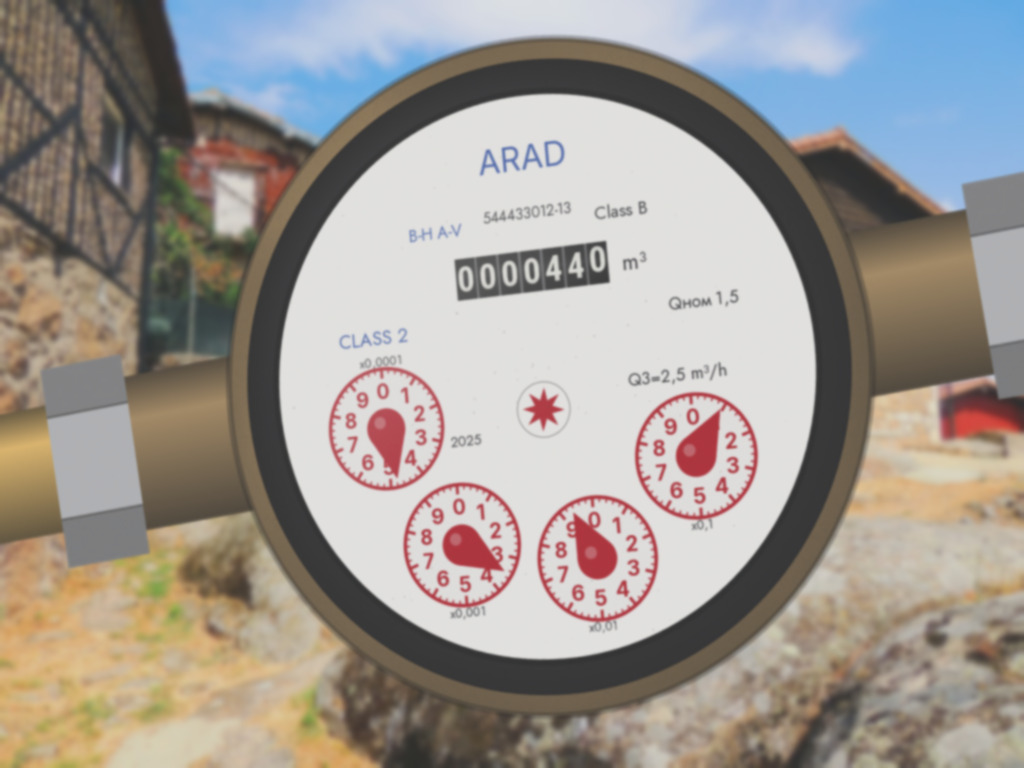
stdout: value=440.0934 unit=m³
